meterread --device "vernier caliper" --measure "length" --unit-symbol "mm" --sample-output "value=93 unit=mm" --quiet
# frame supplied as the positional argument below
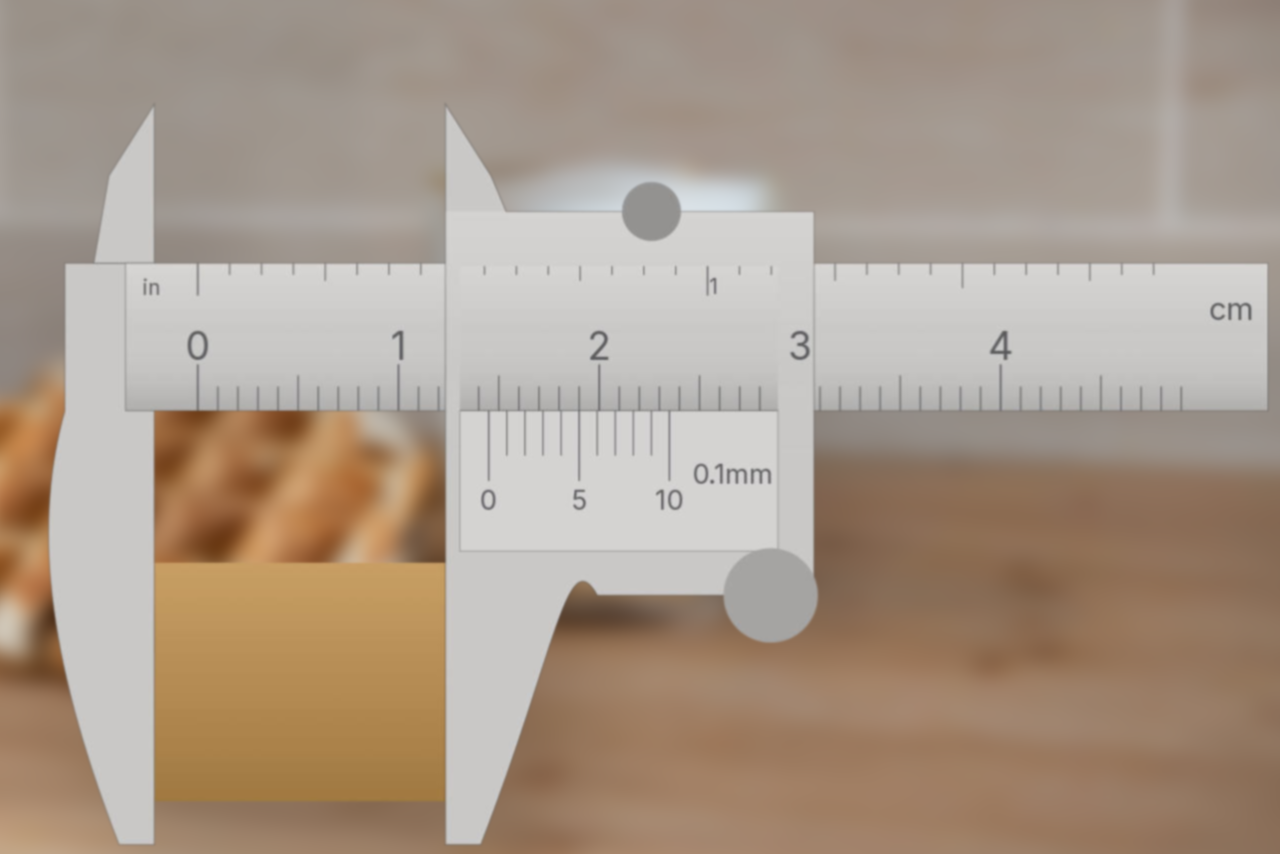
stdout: value=14.5 unit=mm
